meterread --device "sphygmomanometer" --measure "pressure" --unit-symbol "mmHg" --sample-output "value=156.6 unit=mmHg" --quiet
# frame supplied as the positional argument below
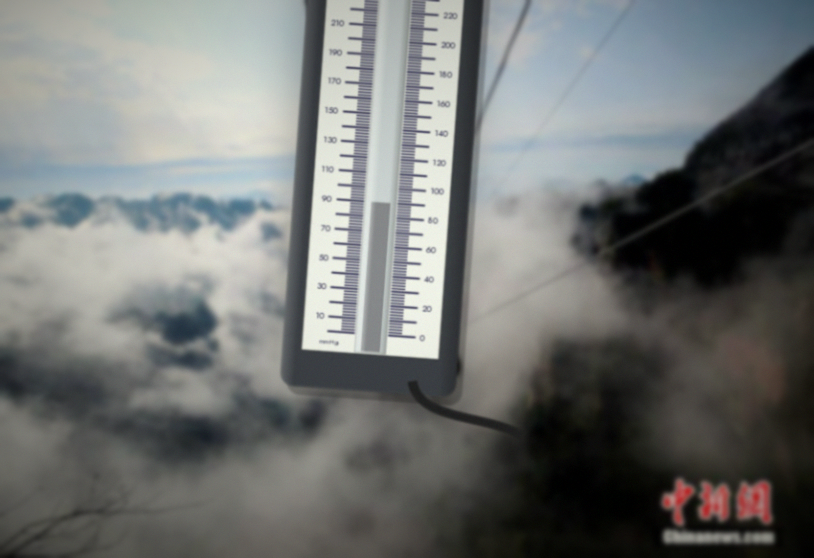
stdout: value=90 unit=mmHg
